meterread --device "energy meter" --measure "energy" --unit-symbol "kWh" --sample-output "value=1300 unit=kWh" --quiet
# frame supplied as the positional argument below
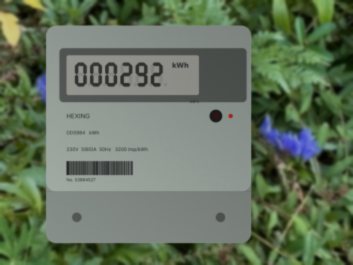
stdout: value=292 unit=kWh
